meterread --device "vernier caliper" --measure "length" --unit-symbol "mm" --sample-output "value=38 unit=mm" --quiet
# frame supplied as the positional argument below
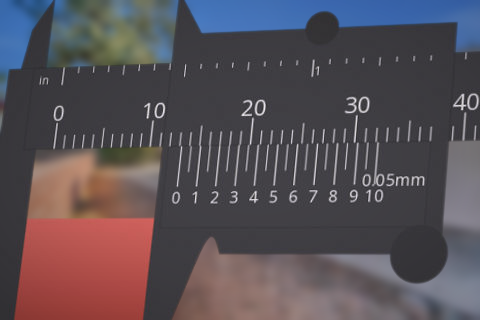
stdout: value=13.2 unit=mm
